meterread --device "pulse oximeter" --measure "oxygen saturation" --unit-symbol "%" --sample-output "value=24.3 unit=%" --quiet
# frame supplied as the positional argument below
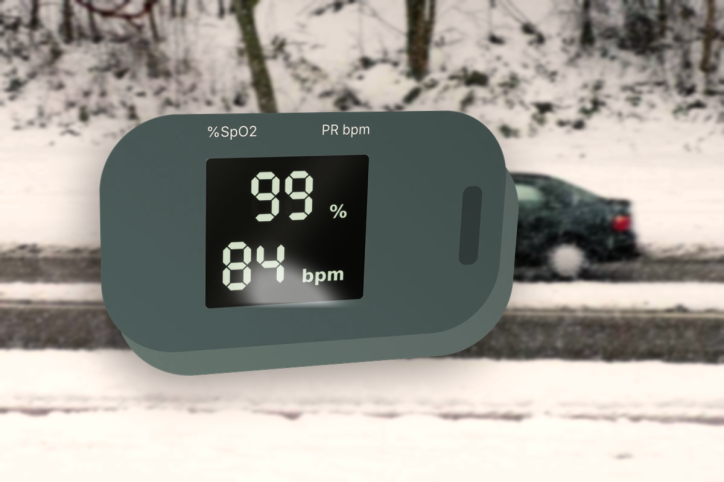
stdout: value=99 unit=%
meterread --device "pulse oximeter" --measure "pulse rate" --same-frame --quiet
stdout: value=84 unit=bpm
